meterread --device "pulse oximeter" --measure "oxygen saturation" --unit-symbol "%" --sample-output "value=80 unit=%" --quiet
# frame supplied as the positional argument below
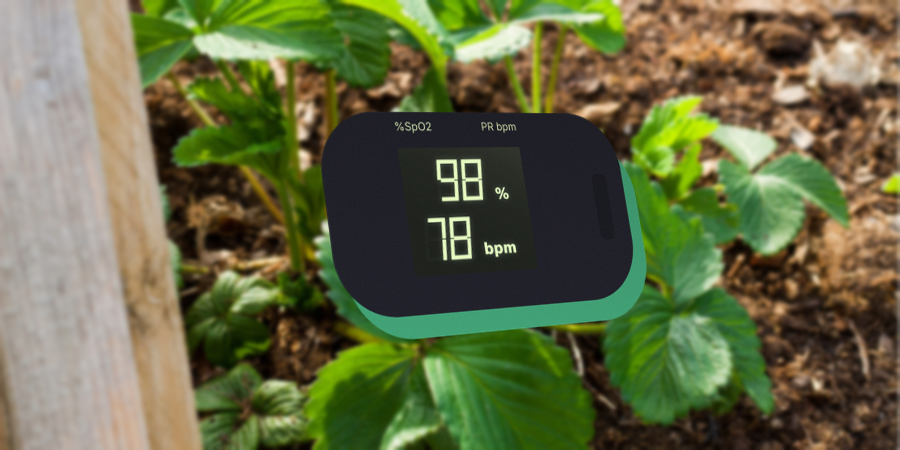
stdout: value=98 unit=%
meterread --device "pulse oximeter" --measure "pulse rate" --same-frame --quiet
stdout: value=78 unit=bpm
